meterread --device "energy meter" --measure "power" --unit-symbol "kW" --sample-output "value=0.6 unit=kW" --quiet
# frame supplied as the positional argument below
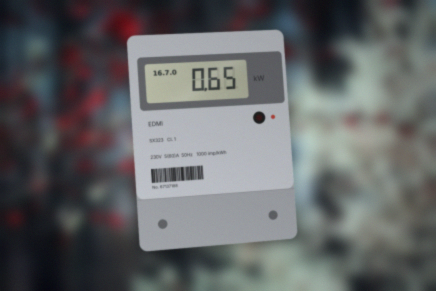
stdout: value=0.65 unit=kW
